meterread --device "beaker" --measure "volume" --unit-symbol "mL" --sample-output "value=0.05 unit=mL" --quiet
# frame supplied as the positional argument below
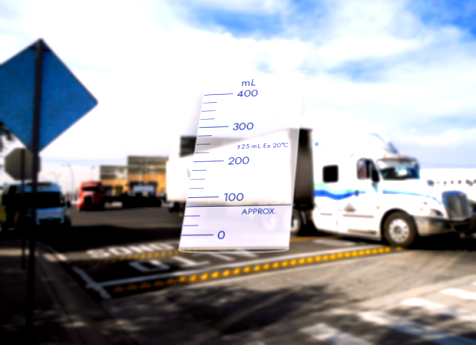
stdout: value=75 unit=mL
